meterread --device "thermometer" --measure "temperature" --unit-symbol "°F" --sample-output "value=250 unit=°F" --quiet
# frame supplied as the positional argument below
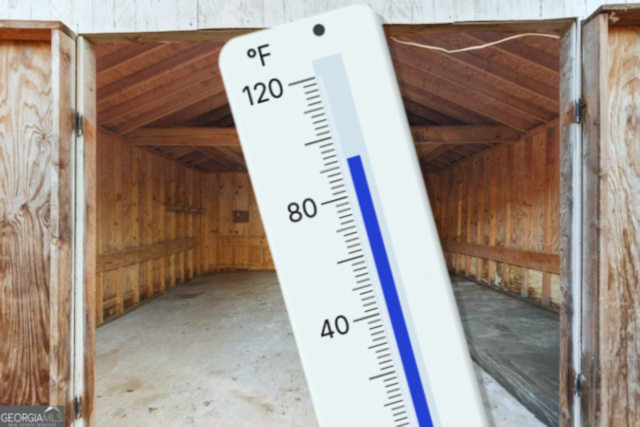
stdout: value=92 unit=°F
